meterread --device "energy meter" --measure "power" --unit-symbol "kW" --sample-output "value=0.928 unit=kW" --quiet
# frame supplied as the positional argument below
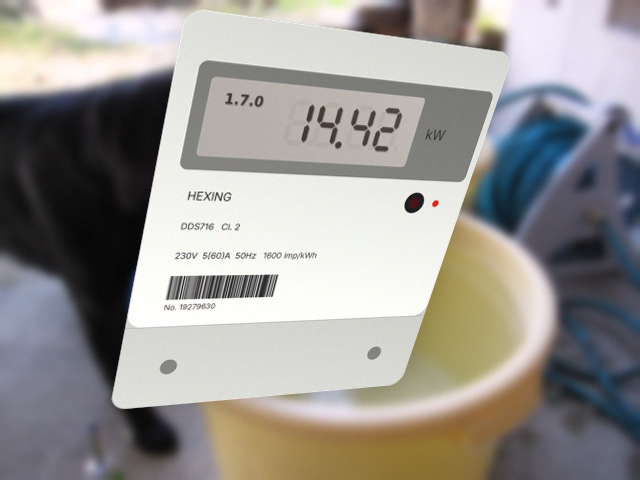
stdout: value=14.42 unit=kW
